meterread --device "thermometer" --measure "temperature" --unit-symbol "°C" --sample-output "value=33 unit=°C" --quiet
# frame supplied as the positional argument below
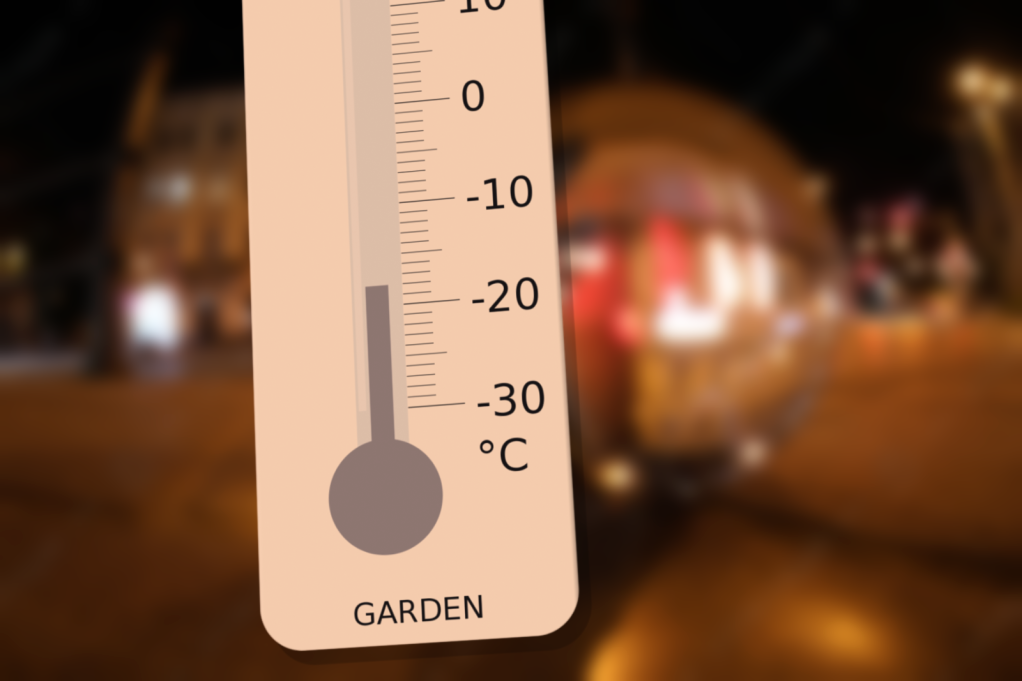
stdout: value=-18 unit=°C
